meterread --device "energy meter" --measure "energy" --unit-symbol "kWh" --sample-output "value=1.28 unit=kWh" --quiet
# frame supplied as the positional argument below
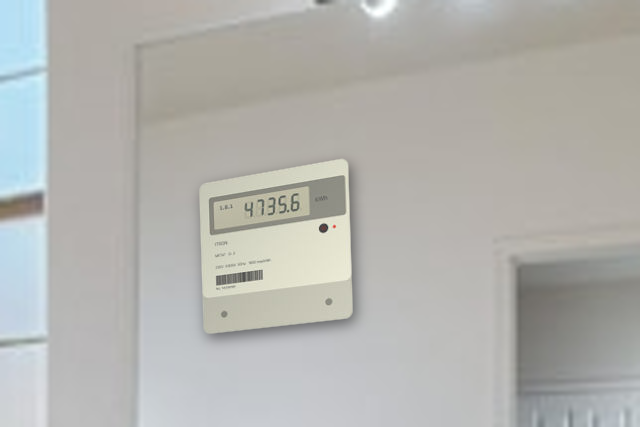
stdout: value=4735.6 unit=kWh
